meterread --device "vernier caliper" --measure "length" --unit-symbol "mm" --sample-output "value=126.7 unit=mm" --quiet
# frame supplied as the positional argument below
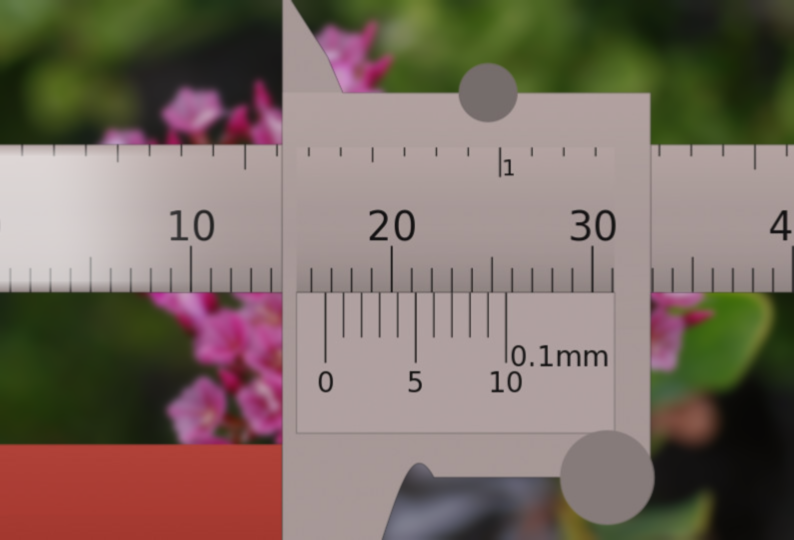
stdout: value=16.7 unit=mm
